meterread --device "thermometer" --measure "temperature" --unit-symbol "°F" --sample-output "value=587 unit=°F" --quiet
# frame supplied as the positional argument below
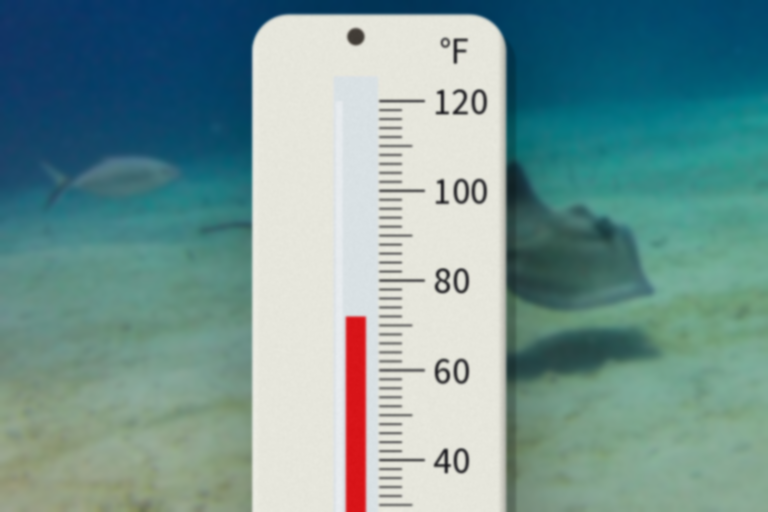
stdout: value=72 unit=°F
